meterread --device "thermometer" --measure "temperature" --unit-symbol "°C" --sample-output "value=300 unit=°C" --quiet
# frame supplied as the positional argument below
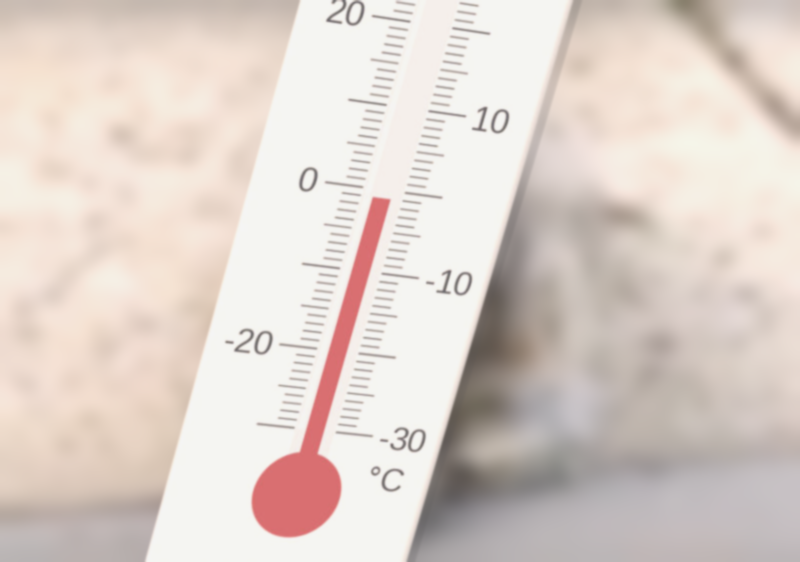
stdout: value=-1 unit=°C
